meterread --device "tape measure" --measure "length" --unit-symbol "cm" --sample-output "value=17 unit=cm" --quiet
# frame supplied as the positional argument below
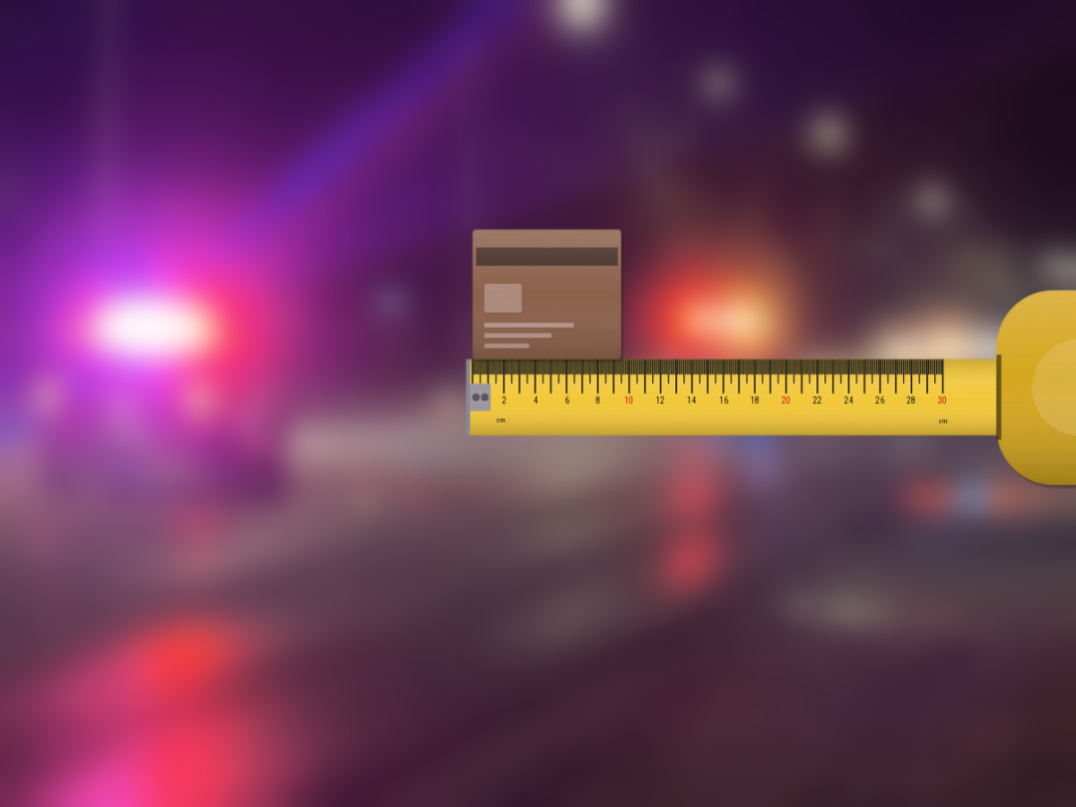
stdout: value=9.5 unit=cm
